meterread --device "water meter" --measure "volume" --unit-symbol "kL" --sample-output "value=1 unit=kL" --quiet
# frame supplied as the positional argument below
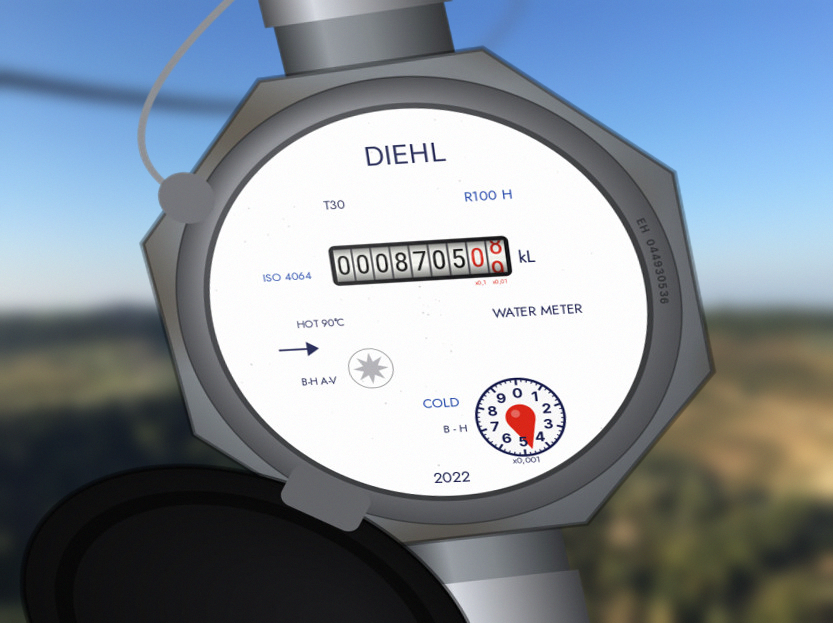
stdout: value=8705.084 unit=kL
